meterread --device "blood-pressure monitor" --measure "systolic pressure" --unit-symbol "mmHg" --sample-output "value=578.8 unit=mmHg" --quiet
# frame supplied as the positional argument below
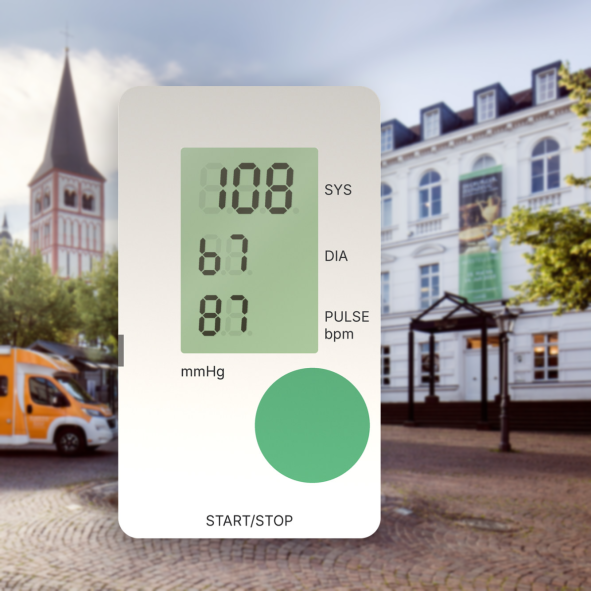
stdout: value=108 unit=mmHg
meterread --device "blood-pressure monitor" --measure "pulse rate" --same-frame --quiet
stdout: value=87 unit=bpm
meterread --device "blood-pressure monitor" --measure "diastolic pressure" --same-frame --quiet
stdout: value=67 unit=mmHg
